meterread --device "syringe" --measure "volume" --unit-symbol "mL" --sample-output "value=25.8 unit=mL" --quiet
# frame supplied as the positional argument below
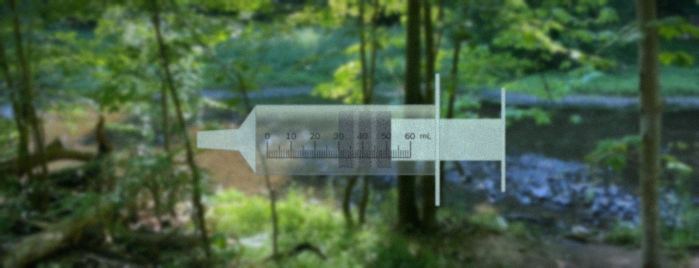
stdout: value=30 unit=mL
